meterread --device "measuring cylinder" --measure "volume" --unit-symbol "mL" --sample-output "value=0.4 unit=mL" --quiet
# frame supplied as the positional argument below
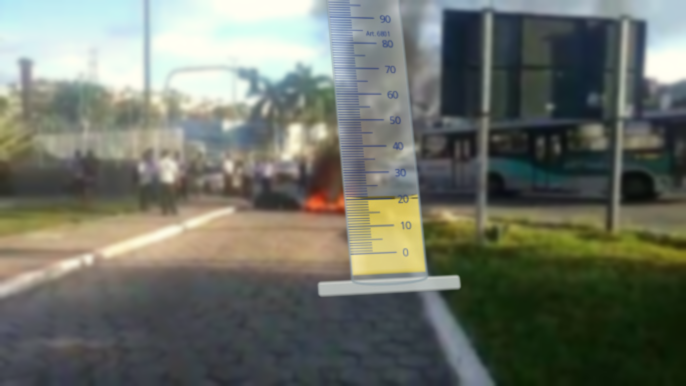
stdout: value=20 unit=mL
